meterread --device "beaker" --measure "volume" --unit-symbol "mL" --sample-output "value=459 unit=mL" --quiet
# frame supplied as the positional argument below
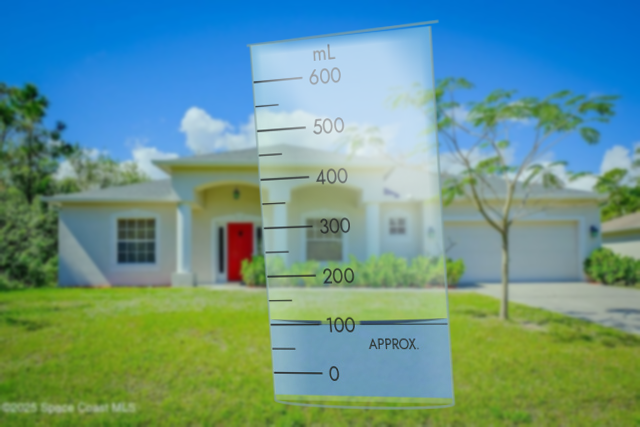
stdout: value=100 unit=mL
